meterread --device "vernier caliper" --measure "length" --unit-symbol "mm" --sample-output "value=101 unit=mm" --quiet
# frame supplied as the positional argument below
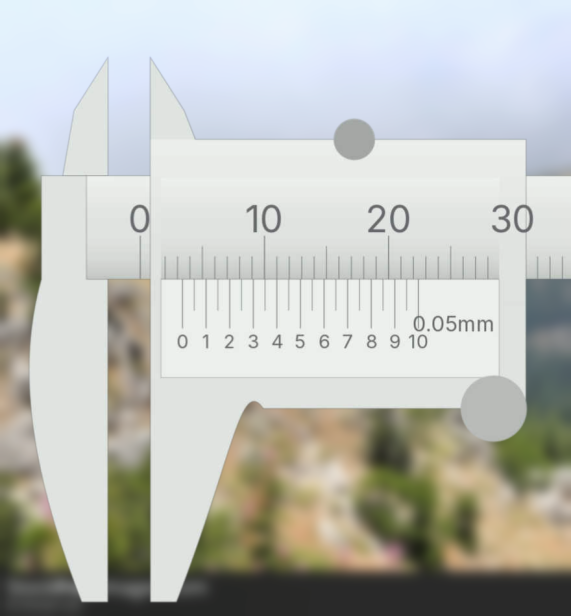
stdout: value=3.4 unit=mm
